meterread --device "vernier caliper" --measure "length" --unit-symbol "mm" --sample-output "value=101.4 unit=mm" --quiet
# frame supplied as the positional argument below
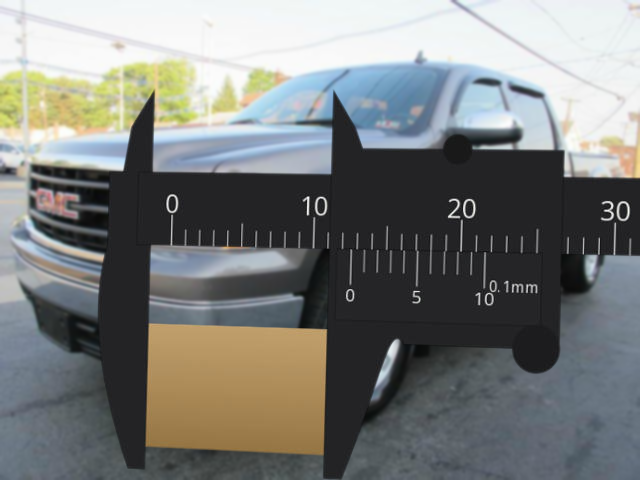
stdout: value=12.6 unit=mm
